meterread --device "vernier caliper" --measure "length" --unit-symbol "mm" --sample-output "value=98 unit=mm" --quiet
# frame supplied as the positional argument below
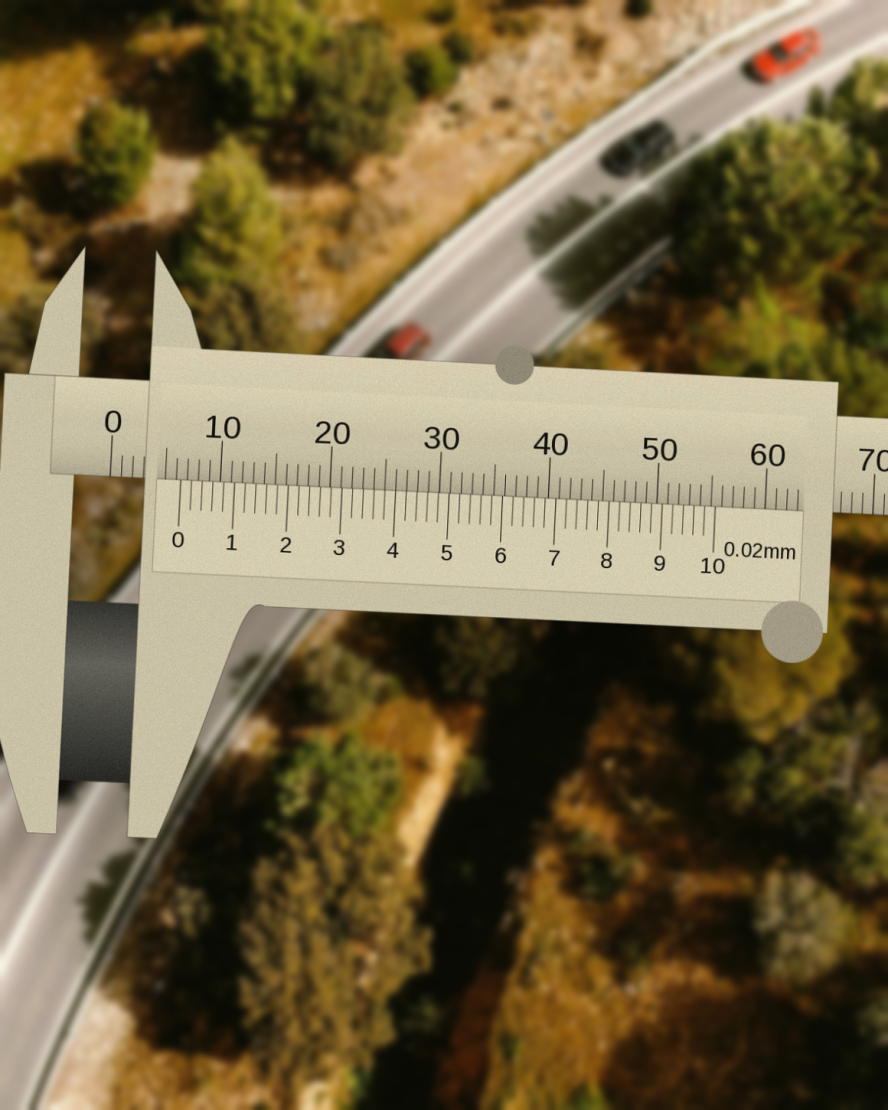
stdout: value=6.4 unit=mm
